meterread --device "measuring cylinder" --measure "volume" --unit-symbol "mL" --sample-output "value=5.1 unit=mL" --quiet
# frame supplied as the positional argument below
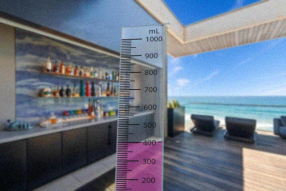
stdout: value=400 unit=mL
